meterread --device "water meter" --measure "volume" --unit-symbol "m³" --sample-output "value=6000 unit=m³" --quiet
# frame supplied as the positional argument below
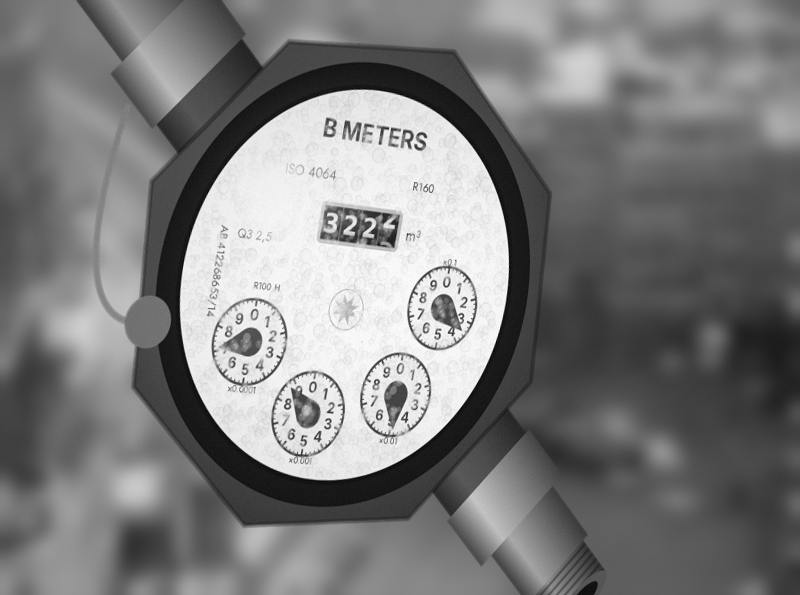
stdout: value=3222.3487 unit=m³
